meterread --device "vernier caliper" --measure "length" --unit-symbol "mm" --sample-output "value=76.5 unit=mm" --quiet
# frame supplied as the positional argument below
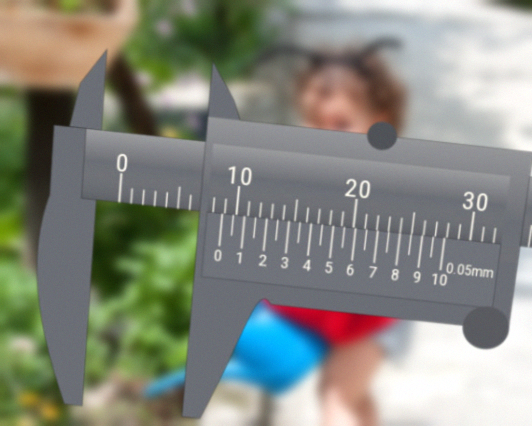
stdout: value=8.8 unit=mm
